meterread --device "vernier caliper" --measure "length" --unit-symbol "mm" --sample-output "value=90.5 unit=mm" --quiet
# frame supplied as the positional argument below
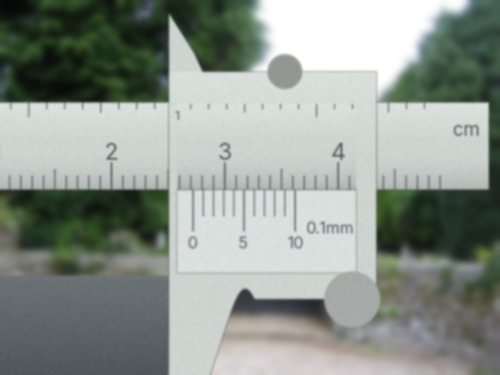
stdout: value=27.2 unit=mm
